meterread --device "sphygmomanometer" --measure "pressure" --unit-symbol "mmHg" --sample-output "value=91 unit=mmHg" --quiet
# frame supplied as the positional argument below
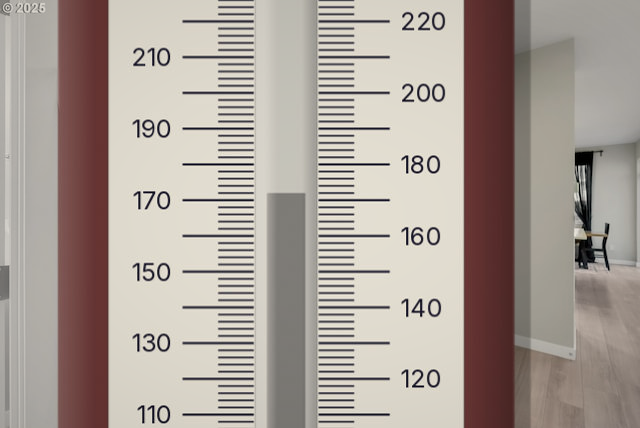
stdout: value=172 unit=mmHg
